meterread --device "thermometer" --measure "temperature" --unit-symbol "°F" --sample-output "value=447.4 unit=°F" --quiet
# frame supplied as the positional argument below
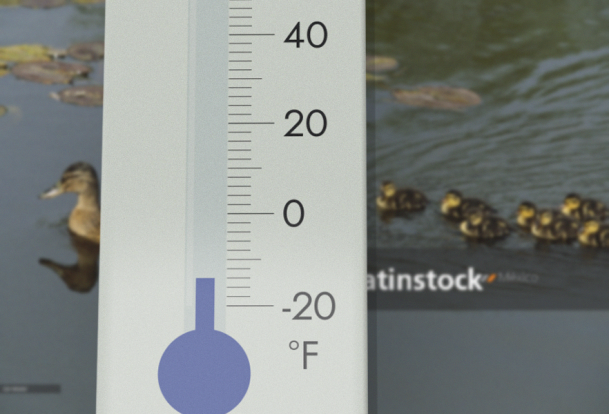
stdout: value=-14 unit=°F
